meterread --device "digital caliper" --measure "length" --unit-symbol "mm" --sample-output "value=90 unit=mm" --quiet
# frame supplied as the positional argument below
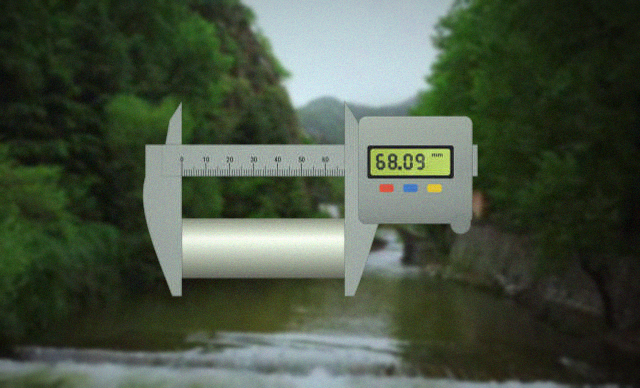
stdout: value=68.09 unit=mm
